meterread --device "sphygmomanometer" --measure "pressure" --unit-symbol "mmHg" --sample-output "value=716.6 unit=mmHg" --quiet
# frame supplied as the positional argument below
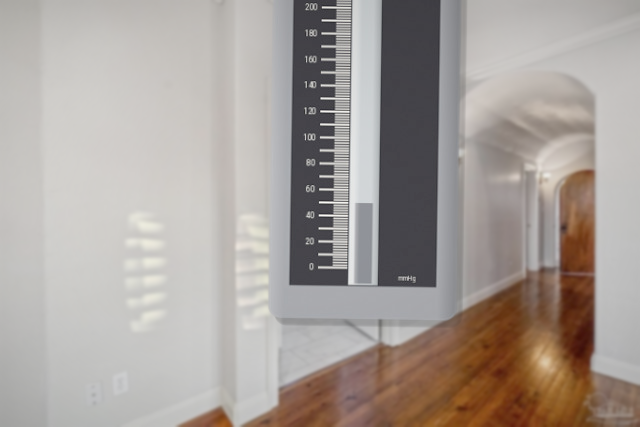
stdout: value=50 unit=mmHg
